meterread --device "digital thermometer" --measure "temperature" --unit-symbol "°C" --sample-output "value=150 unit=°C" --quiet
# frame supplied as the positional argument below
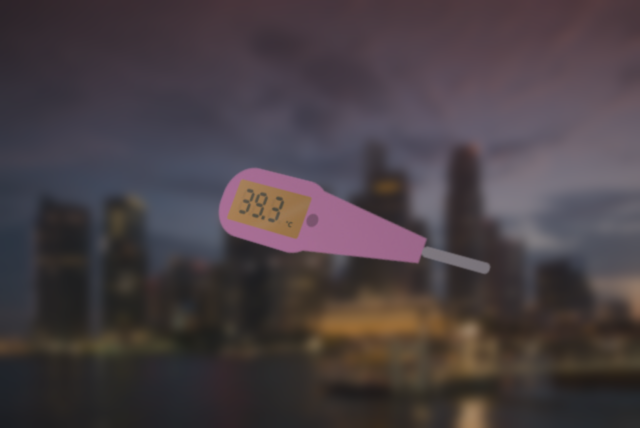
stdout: value=39.3 unit=°C
